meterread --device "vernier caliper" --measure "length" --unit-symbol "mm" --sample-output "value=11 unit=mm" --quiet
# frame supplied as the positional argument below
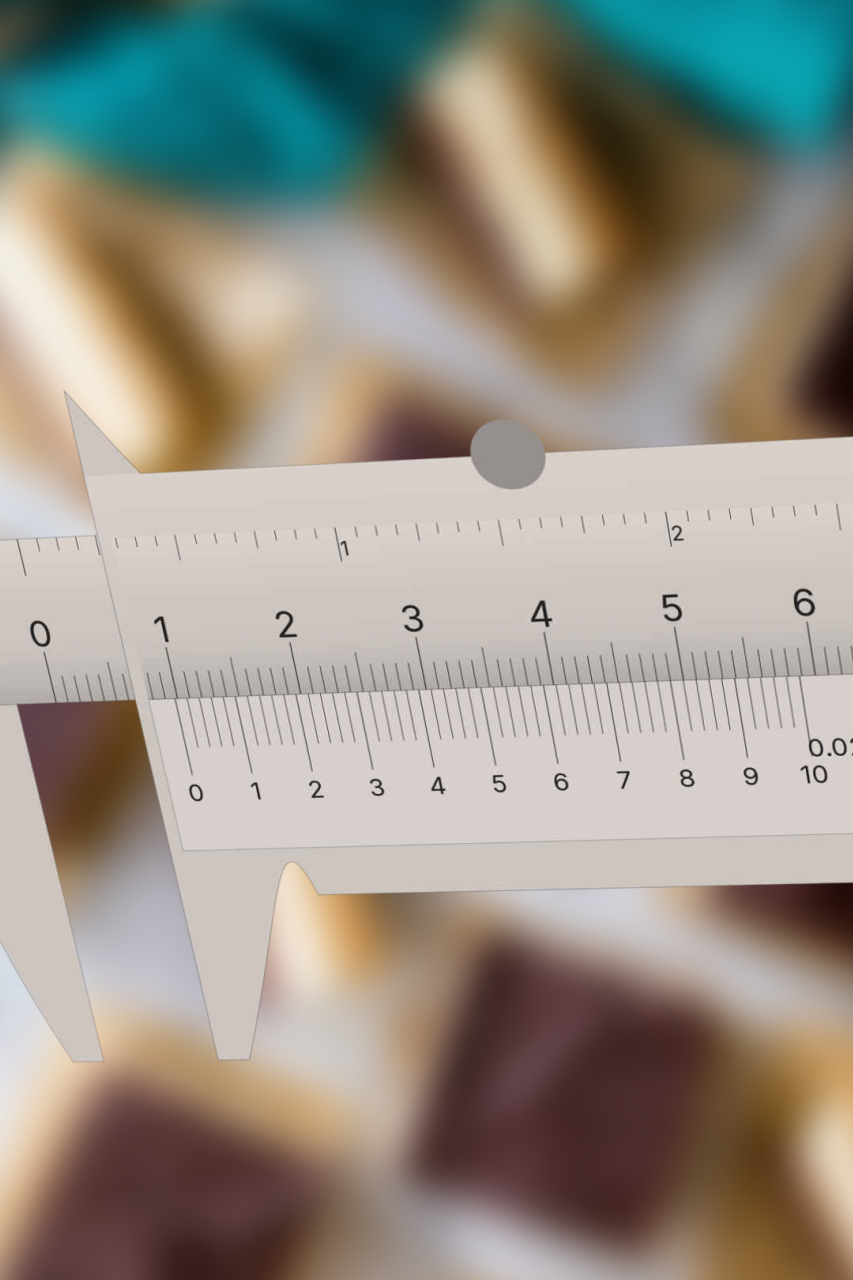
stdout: value=9.8 unit=mm
